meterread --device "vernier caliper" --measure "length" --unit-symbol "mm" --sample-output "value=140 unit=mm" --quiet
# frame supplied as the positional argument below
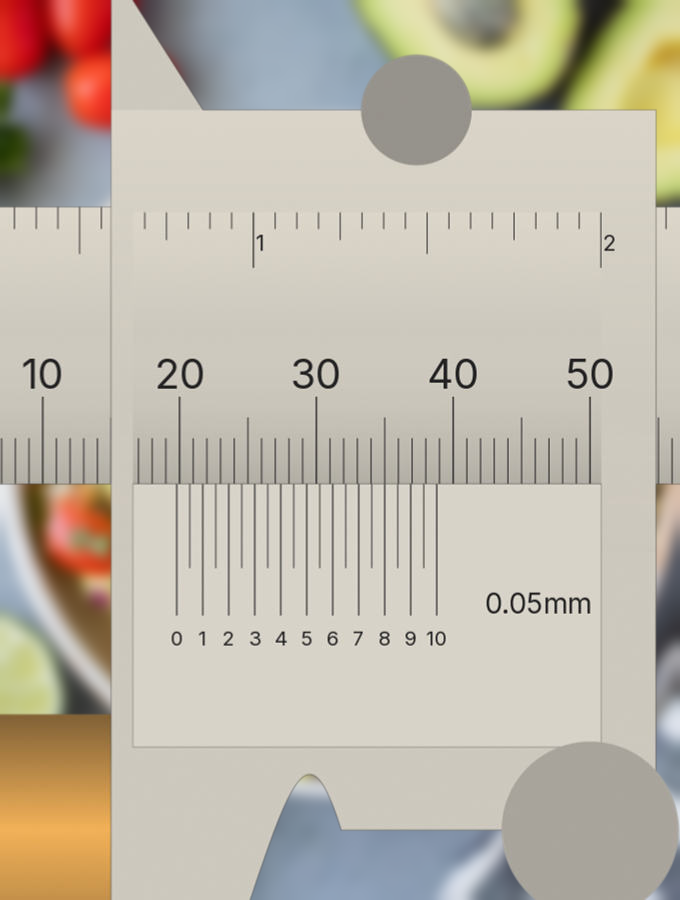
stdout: value=19.8 unit=mm
